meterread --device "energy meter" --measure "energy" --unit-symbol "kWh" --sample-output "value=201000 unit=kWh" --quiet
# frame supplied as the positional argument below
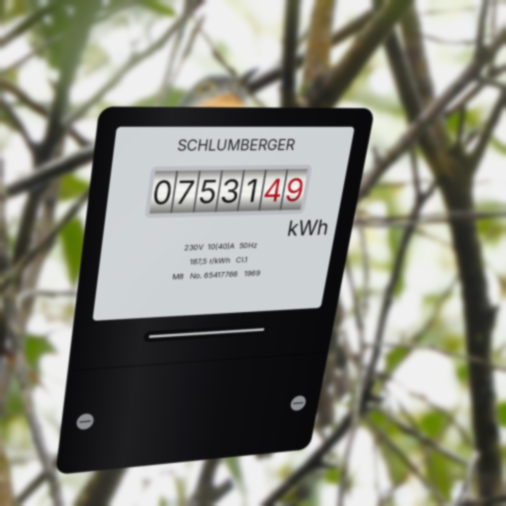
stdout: value=7531.49 unit=kWh
